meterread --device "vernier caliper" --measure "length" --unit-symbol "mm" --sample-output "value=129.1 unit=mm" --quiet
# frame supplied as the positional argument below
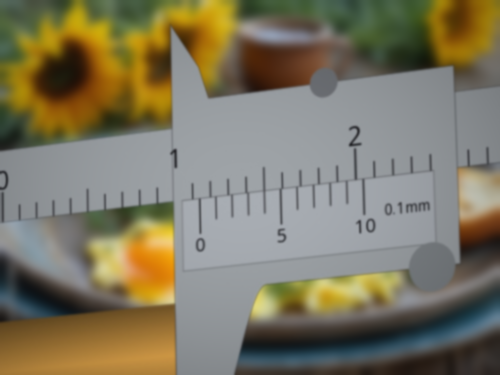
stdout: value=11.4 unit=mm
